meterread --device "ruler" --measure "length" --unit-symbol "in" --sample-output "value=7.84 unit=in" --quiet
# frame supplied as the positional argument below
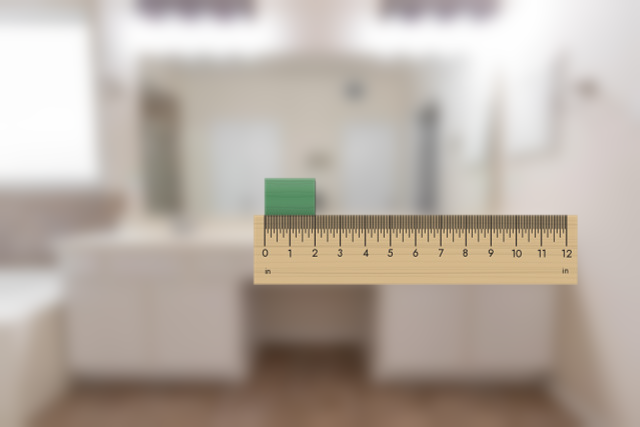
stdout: value=2 unit=in
